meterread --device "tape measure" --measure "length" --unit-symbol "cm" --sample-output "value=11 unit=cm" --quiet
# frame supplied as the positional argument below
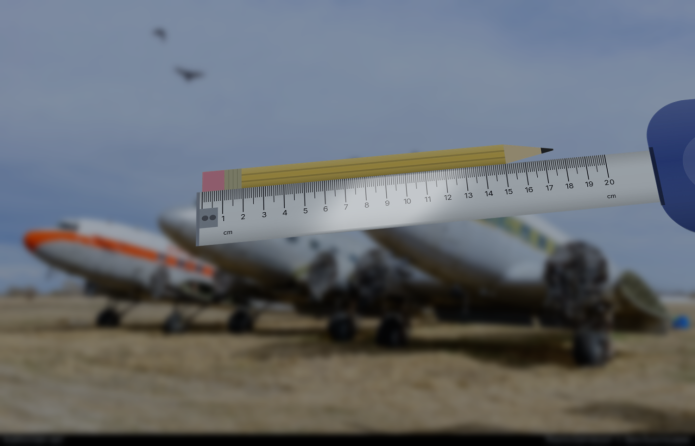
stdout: value=17.5 unit=cm
